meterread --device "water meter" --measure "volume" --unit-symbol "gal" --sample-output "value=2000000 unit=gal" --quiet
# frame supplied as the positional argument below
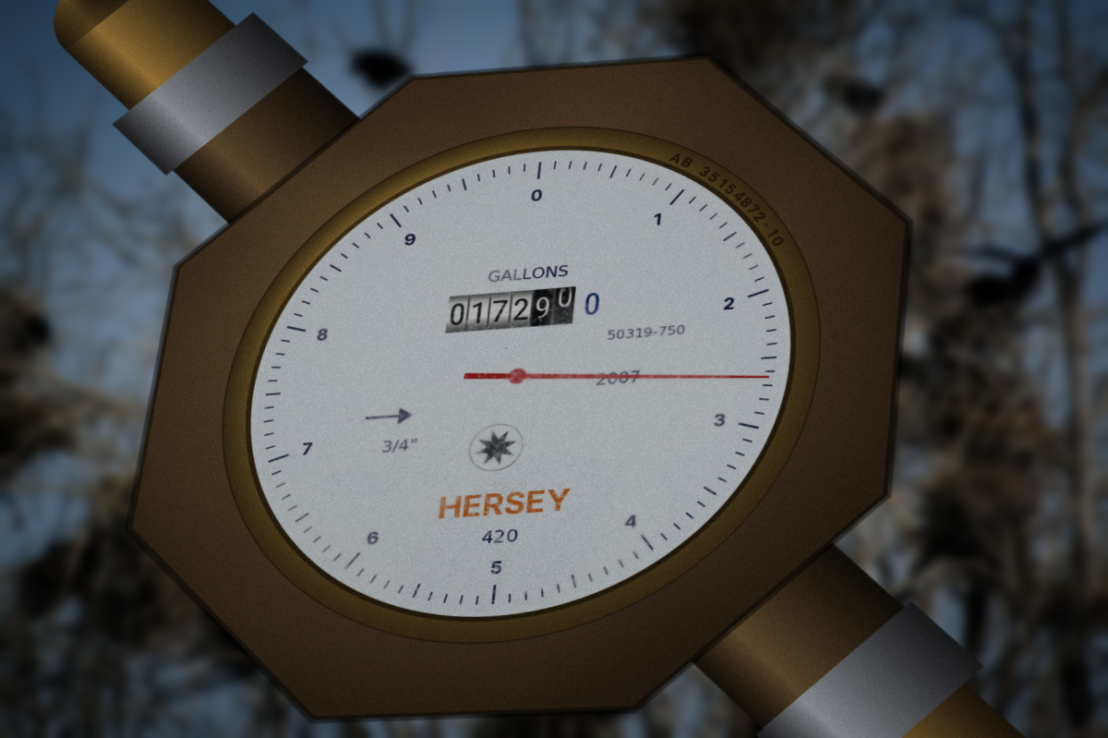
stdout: value=172902.6 unit=gal
